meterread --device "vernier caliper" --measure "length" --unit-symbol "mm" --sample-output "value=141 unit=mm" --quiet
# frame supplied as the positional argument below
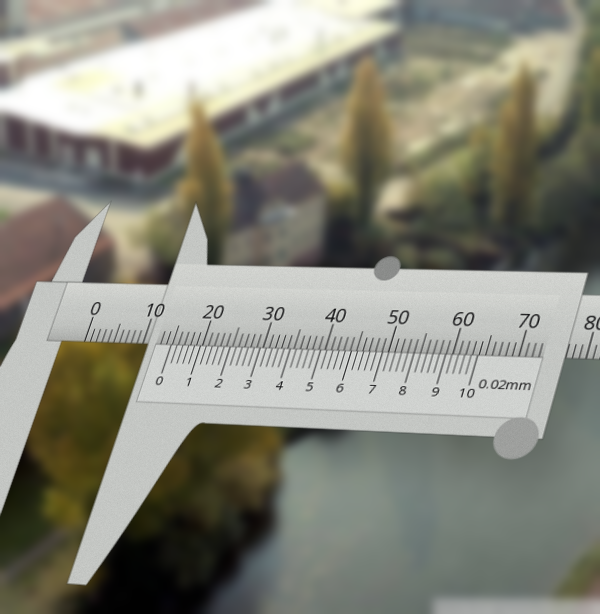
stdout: value=14.8 unit=mm
